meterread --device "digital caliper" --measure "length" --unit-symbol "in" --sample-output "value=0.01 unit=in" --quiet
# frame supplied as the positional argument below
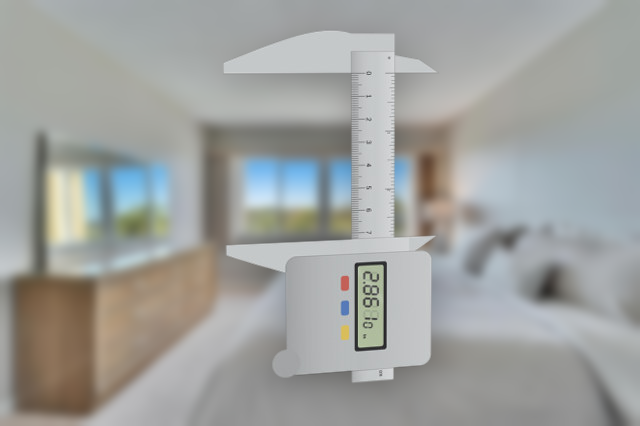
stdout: value=2.8610 unit=in
